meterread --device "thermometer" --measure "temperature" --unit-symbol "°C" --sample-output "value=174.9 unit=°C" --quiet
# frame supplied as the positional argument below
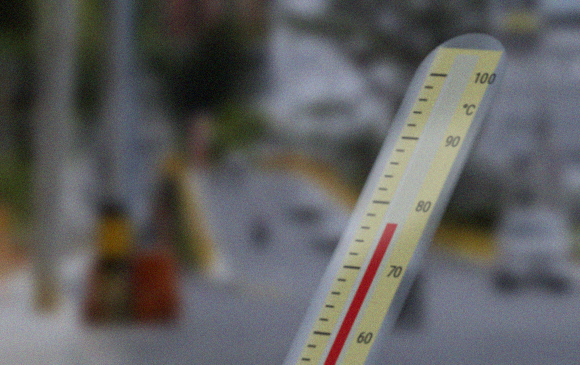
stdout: value=77 unit=°C
